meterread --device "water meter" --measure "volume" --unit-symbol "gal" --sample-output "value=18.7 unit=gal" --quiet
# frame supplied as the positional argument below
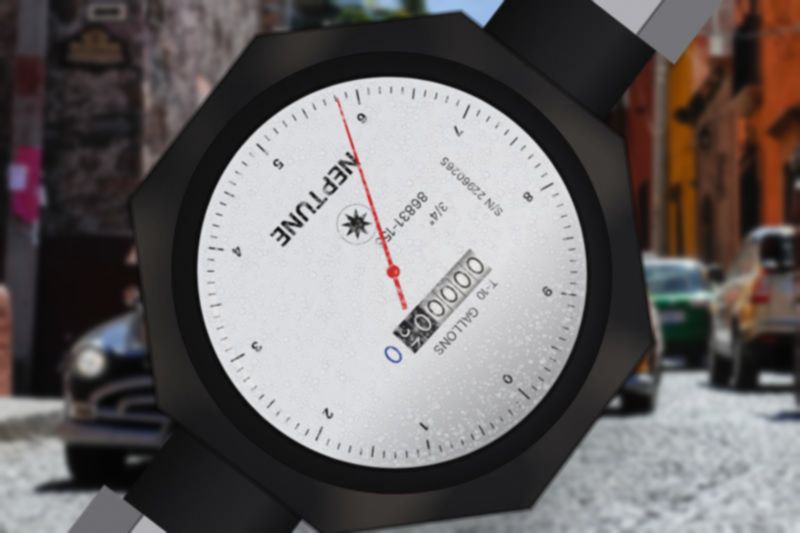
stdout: value=25.8 unit=gal
